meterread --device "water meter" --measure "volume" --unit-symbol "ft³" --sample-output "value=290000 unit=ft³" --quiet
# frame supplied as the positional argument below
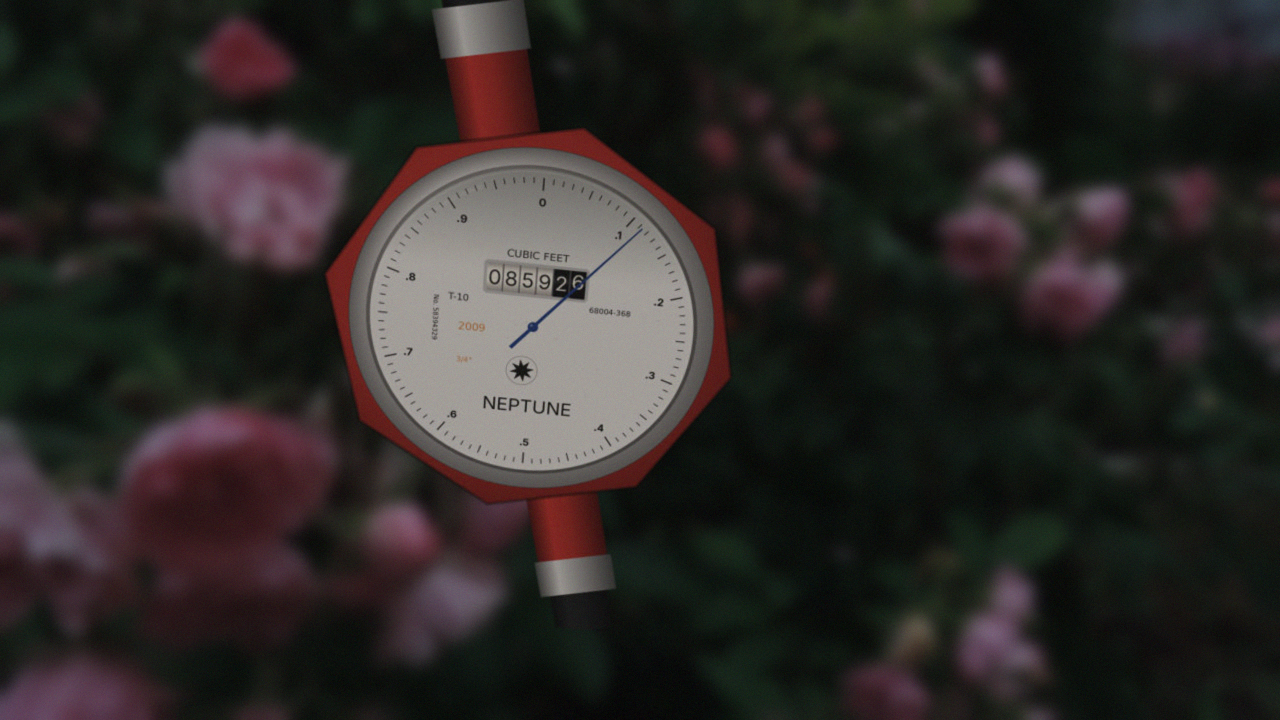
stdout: value=85926.11 unit=ft³
